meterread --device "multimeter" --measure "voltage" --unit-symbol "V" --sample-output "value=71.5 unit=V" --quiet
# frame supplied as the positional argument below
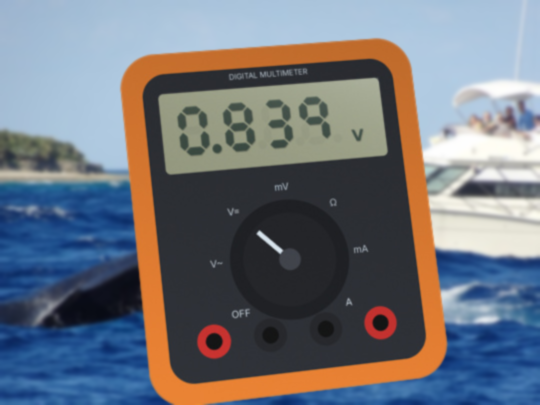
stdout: value=0.839 unit=V
